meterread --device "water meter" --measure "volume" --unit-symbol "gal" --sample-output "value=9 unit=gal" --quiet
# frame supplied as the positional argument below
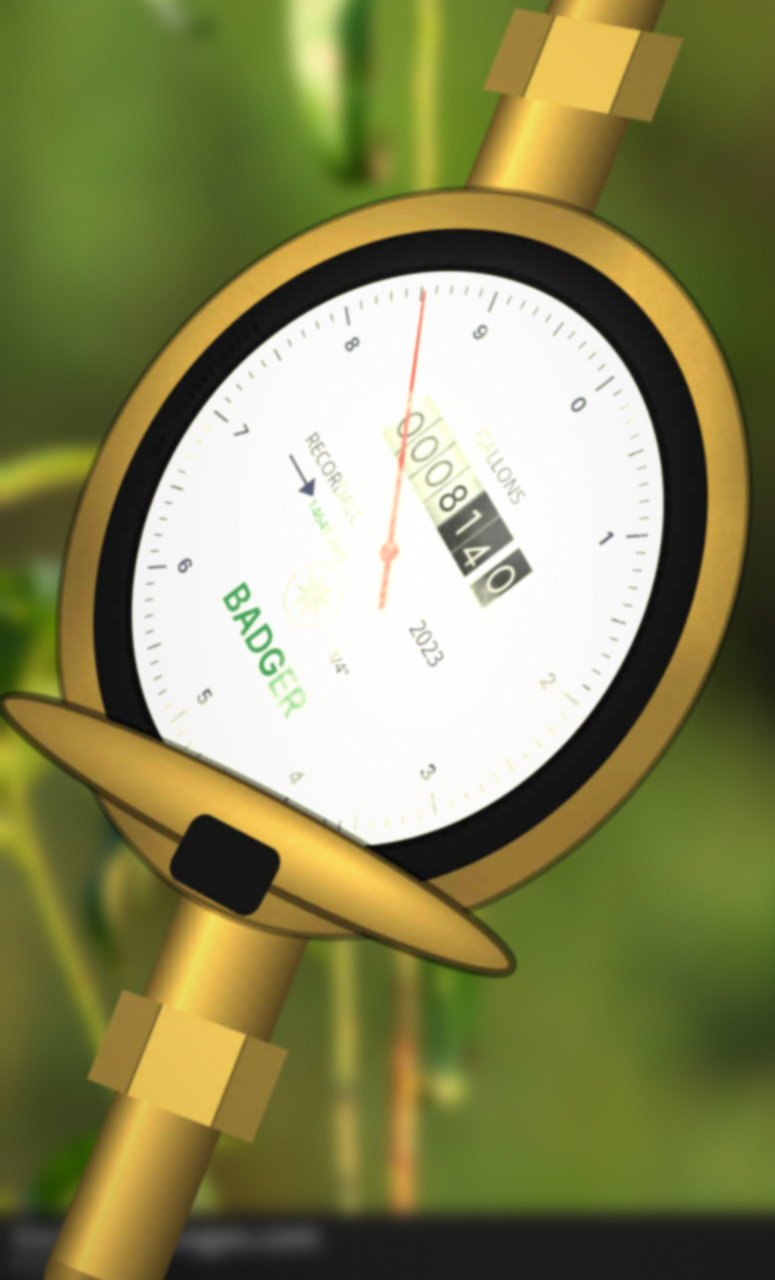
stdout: value=8138.5 unit=gal
